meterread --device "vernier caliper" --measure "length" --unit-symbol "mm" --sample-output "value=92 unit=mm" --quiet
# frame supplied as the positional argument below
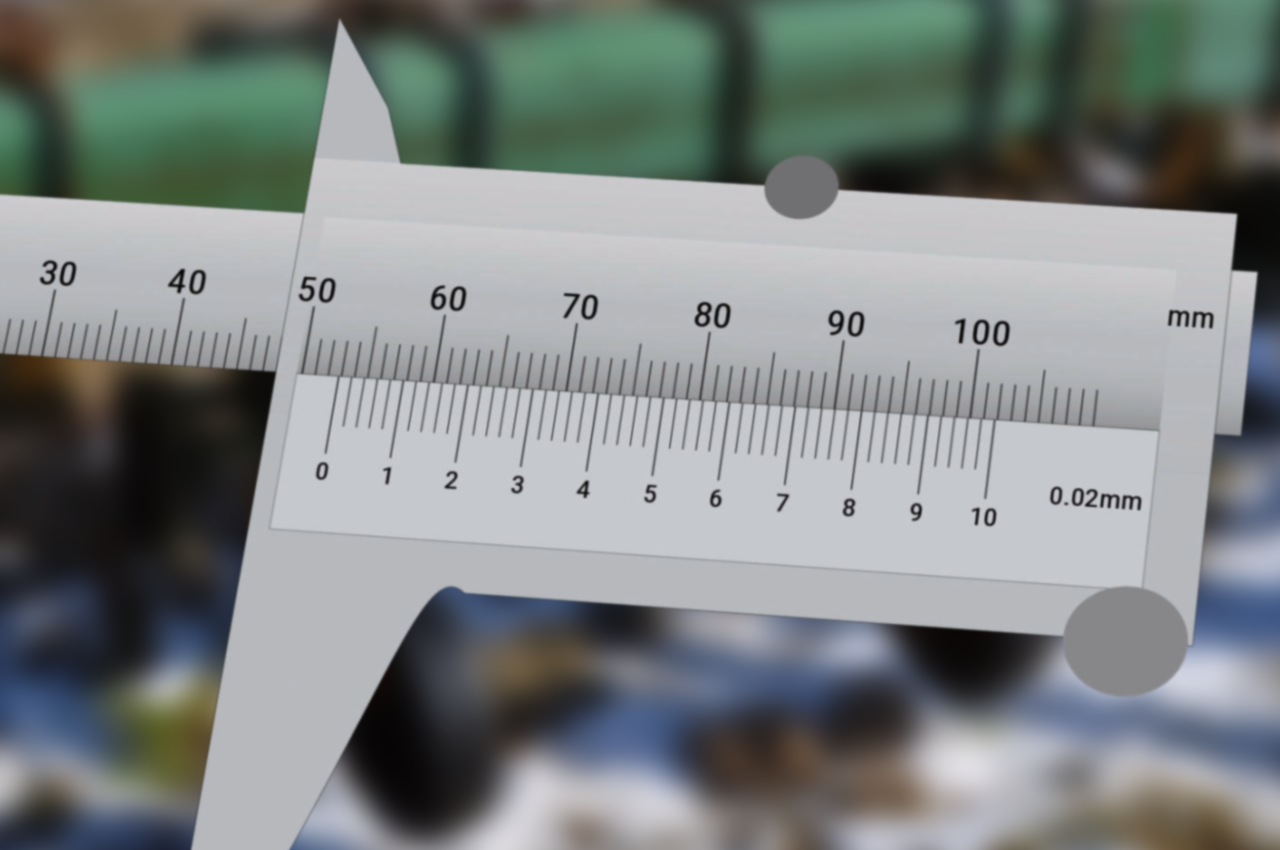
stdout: value=52.8 unit=mm
